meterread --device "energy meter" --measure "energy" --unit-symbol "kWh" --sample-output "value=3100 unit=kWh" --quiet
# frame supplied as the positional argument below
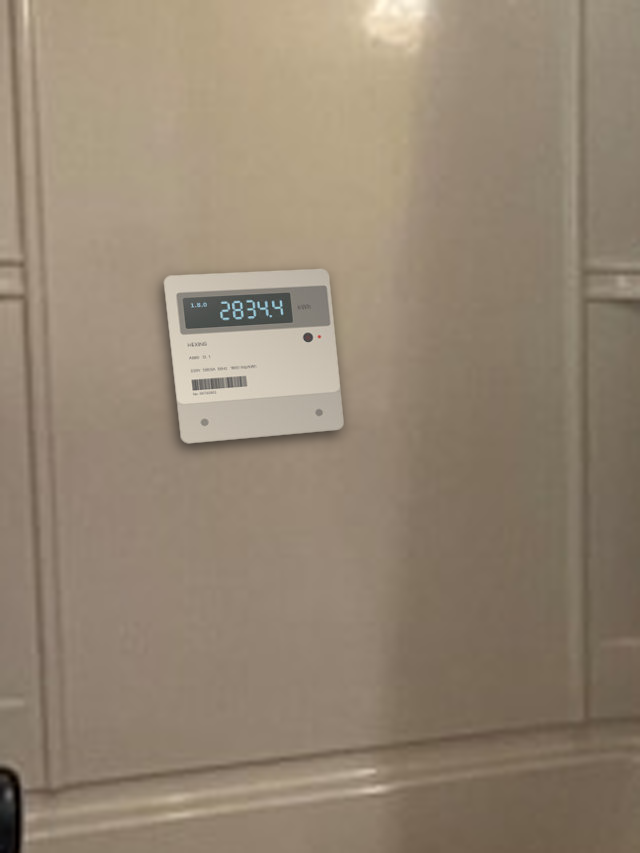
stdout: value=2834.4 unit=kWh
